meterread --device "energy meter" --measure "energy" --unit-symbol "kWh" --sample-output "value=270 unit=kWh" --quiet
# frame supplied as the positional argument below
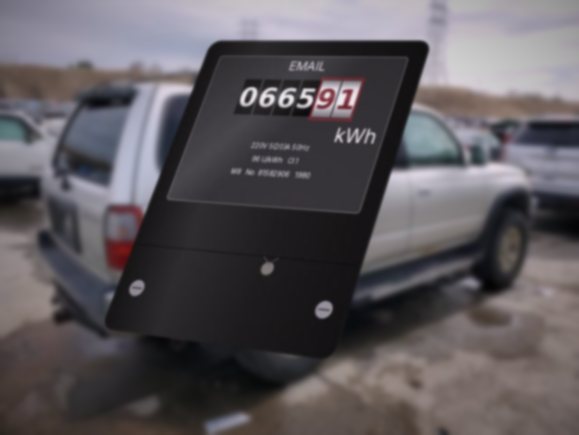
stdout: value=665.91 unit=kWh
